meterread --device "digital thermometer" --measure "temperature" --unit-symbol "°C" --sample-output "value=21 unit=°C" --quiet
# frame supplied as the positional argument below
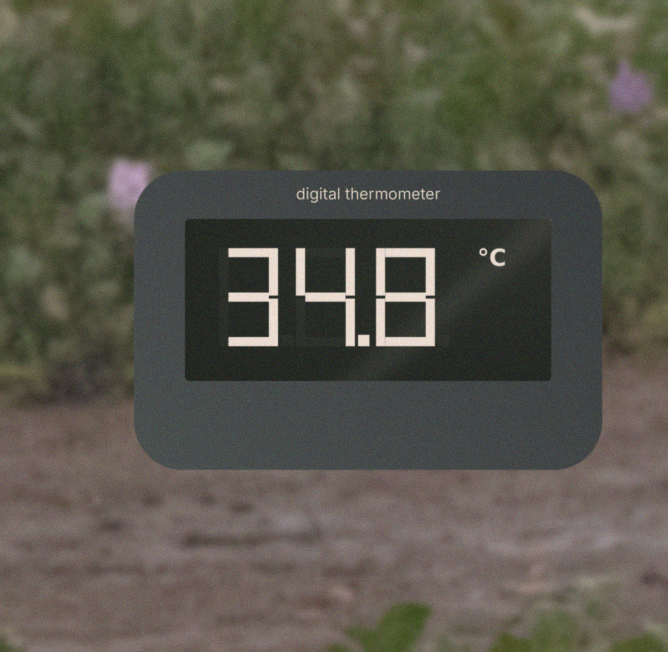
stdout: value=34.8 unit=°C
